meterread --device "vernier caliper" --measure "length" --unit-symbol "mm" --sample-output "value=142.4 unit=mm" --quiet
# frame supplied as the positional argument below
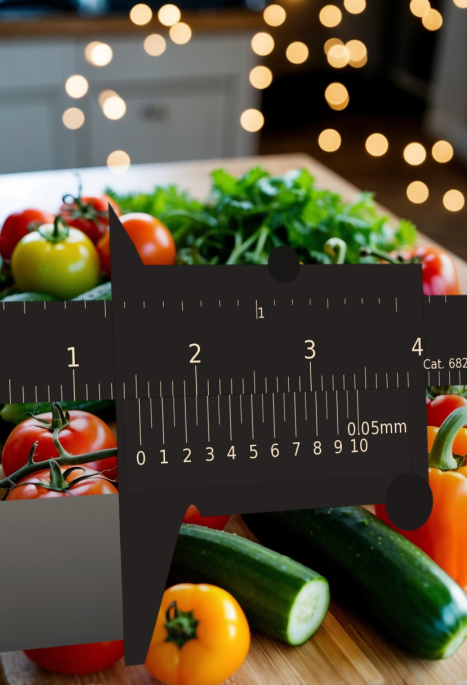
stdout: value=15.2 unit=mm
